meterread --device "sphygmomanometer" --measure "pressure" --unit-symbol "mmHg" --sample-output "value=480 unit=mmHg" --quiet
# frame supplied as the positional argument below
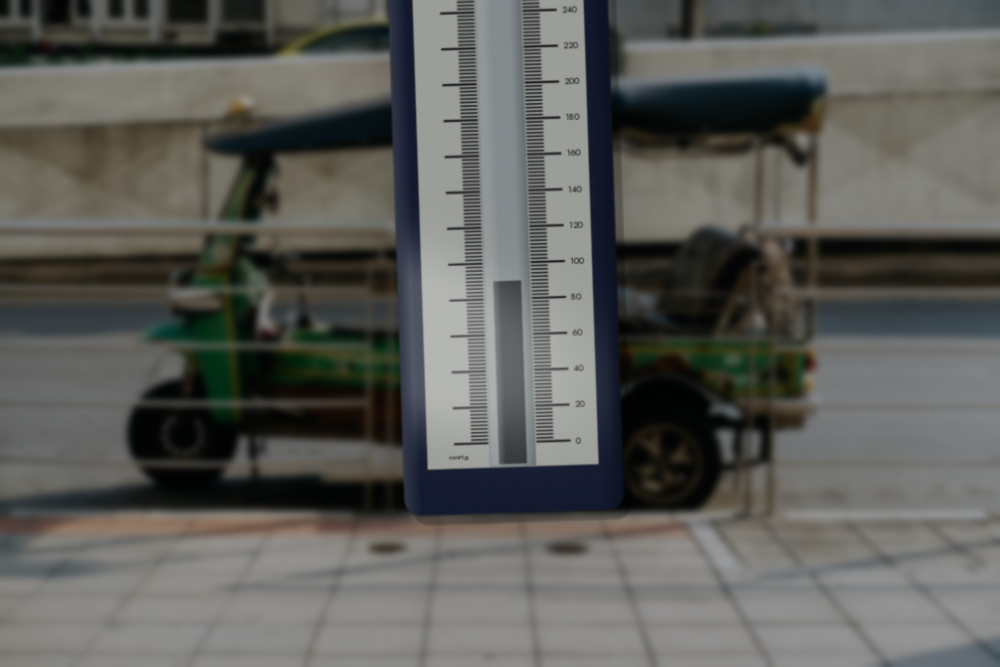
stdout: value=90 unit=mmHg
